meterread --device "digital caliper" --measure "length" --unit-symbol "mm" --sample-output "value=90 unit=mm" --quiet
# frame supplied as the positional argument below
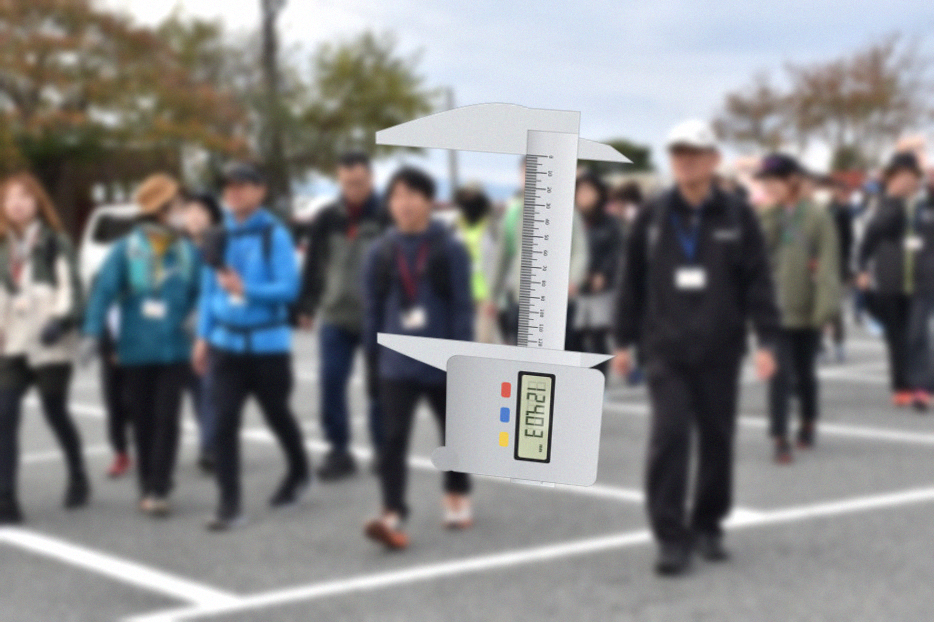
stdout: value=124.03 unit=mm
